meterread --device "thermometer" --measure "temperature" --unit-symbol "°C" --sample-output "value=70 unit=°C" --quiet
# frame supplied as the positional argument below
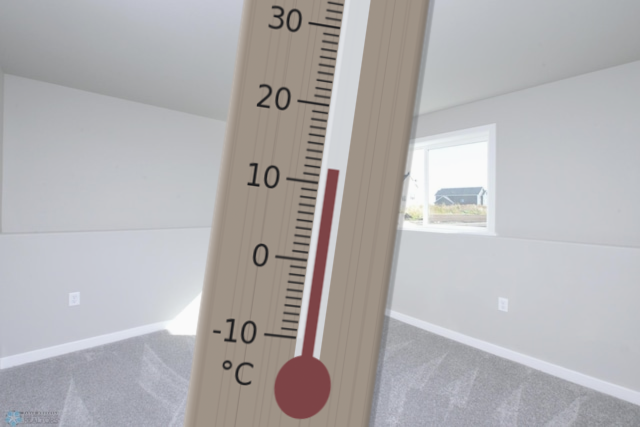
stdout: value=12 unit=°C
